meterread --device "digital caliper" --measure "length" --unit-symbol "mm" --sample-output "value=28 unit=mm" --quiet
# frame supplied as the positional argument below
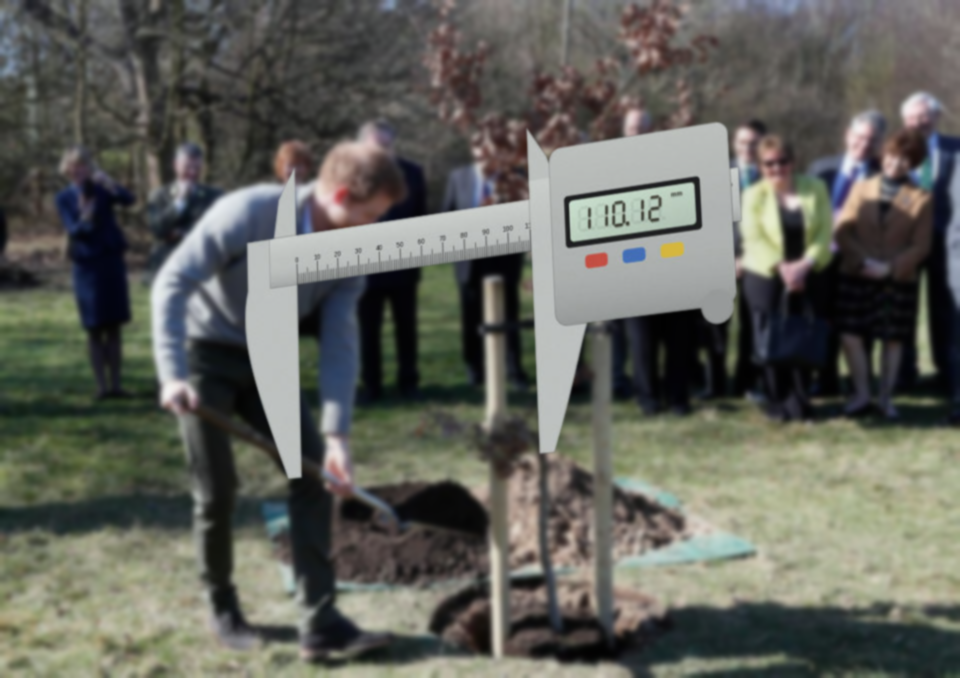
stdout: value=110.12 unit=mm
